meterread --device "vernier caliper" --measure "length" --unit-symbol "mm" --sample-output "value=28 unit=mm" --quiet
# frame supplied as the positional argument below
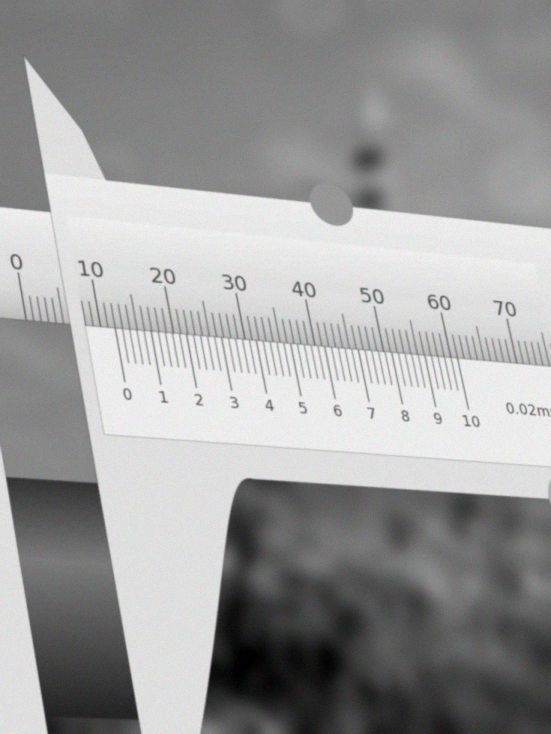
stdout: value=12.0 unit=mm
